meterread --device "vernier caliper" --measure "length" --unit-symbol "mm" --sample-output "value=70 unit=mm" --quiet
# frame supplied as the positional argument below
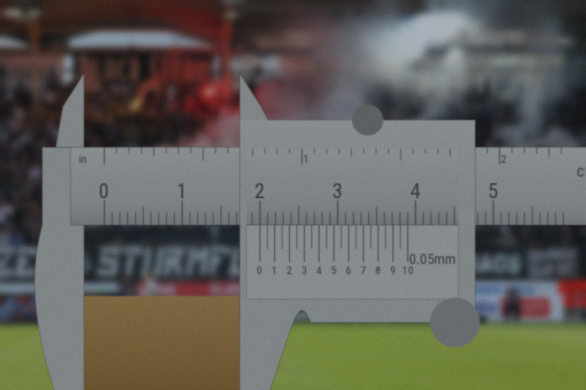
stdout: value=20.0 unit=mm
